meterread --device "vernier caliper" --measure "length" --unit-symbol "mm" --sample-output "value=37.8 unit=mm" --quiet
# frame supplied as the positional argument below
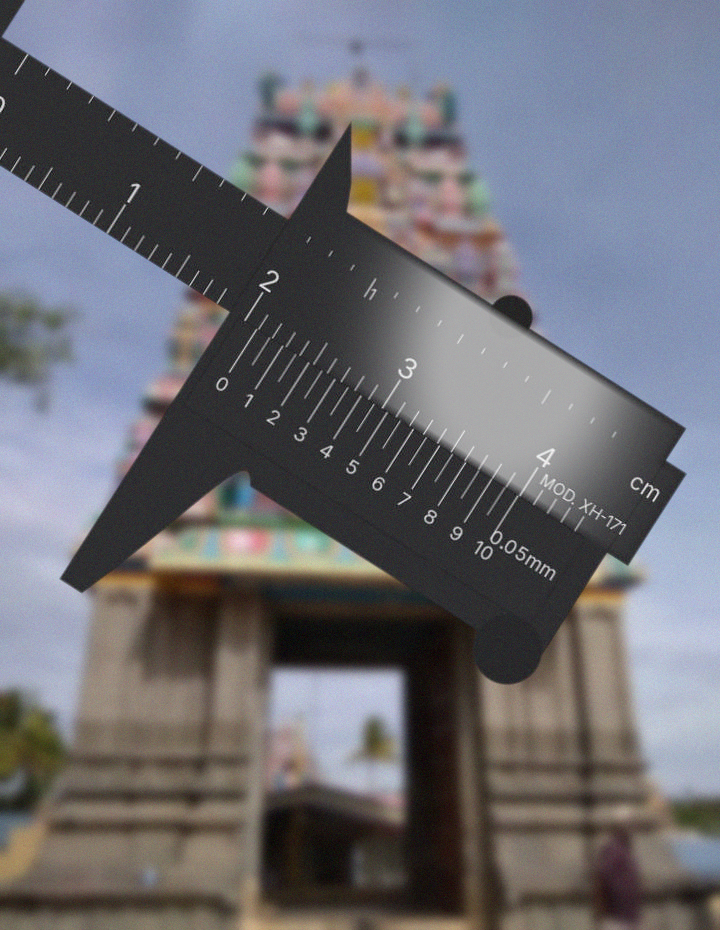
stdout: value=20.9 unit=mm
